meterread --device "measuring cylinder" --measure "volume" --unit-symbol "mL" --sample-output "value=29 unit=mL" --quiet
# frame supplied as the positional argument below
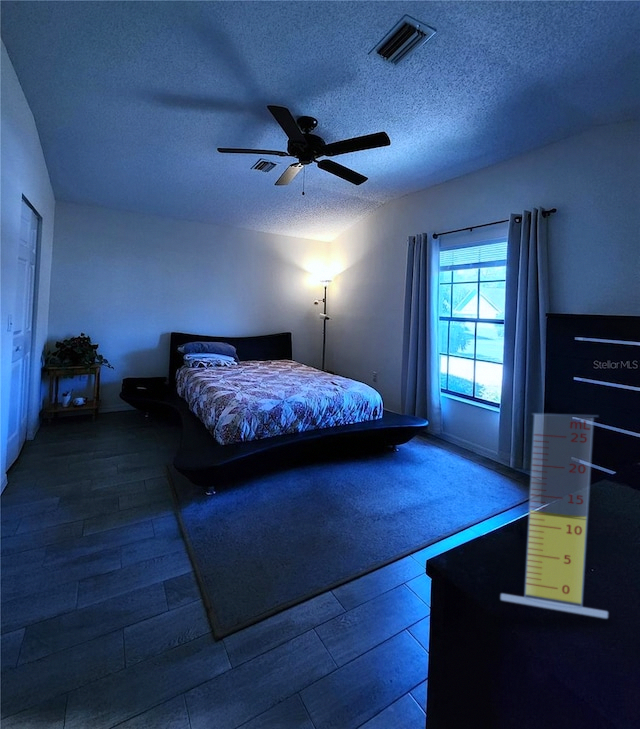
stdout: value=12 unit=mL
